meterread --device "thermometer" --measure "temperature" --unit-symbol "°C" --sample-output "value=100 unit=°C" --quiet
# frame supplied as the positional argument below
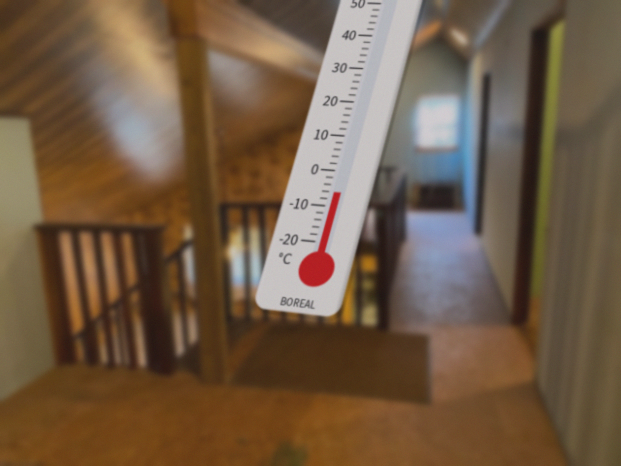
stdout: value=-6 unit=°C
